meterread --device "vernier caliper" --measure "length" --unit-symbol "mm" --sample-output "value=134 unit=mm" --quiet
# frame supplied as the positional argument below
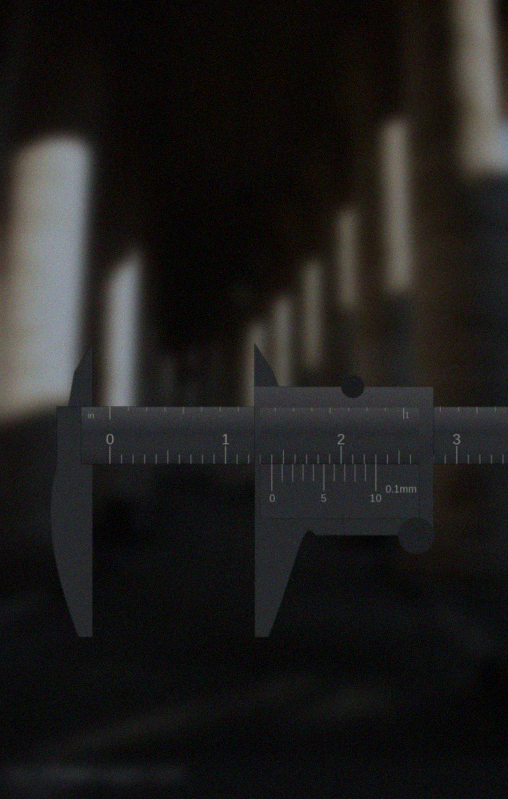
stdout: value=14.0 unit=mm
